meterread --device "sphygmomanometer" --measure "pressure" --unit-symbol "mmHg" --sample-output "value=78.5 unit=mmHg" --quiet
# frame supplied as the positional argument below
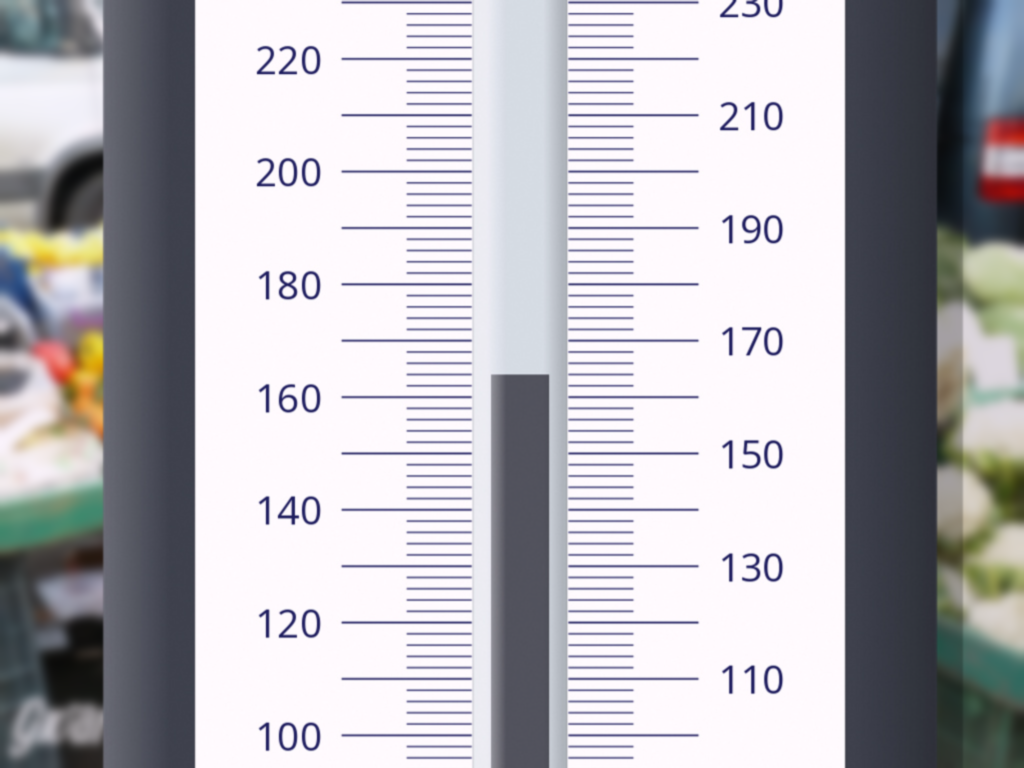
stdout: value=164 unit=mmHg
